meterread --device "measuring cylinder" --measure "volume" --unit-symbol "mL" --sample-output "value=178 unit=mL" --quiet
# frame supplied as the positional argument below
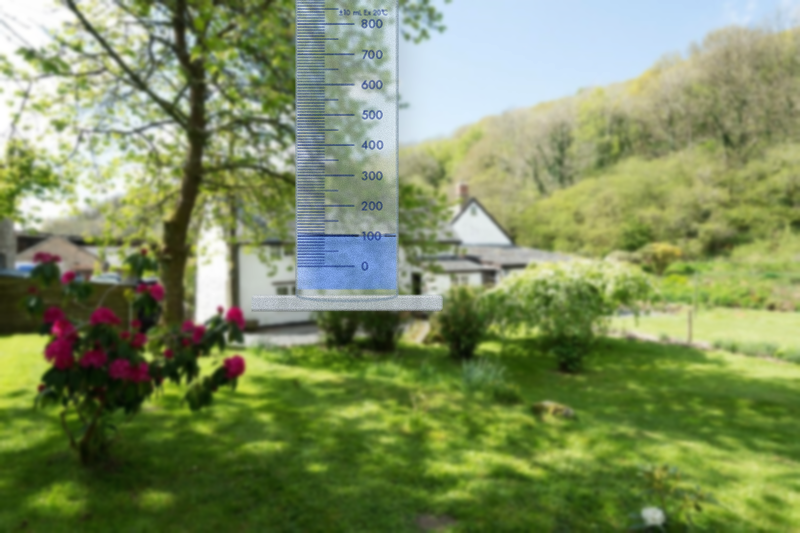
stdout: value=100 unit=mL
